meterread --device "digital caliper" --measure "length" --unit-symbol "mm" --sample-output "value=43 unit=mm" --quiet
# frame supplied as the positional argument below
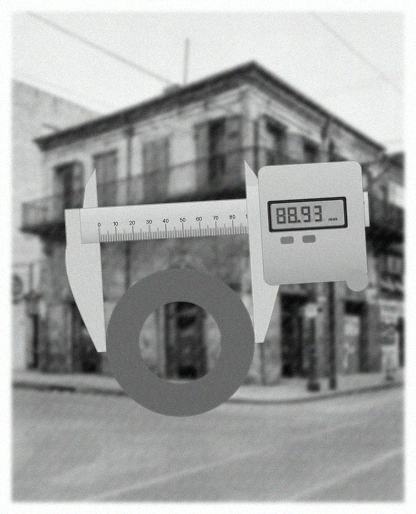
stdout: value=88.93 unit=mm
